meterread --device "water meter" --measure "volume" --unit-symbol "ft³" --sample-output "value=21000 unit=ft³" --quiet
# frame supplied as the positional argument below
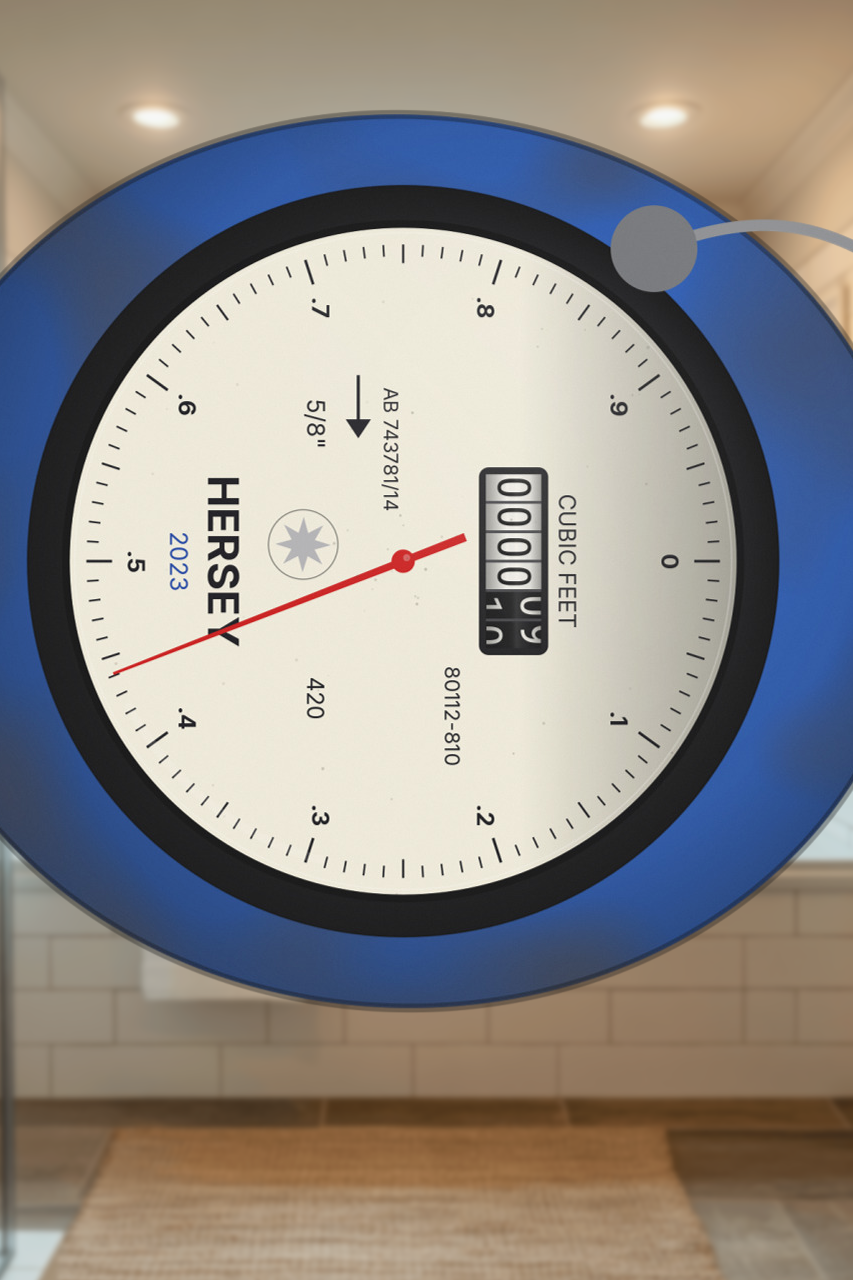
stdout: value=9.44 unit=ft³
